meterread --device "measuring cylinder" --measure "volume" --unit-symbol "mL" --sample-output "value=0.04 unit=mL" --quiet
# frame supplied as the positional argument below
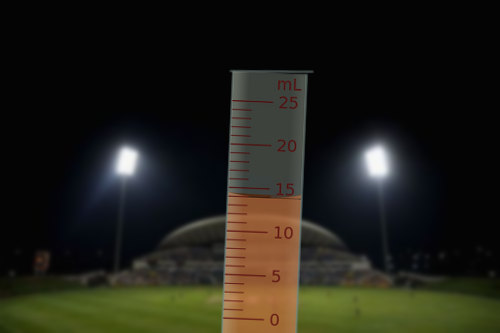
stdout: value=14 unit=mL
